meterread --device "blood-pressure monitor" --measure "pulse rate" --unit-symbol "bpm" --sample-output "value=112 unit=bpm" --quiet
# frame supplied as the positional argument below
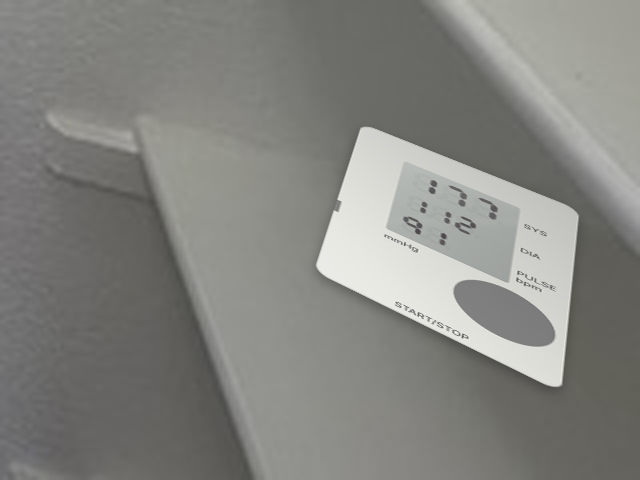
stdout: value=91 unit=bpm
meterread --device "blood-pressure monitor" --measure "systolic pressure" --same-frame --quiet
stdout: value=177 unit=mmHg
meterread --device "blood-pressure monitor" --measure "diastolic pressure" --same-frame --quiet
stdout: value=112 unit=mmHg
